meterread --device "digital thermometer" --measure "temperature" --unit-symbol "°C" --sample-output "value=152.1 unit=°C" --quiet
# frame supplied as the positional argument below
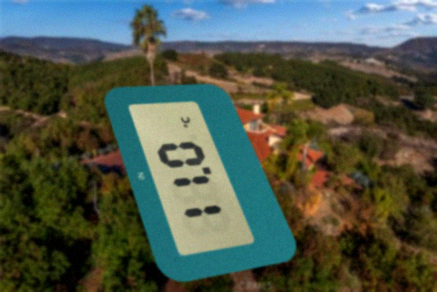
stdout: value=11.0 unit=°C
